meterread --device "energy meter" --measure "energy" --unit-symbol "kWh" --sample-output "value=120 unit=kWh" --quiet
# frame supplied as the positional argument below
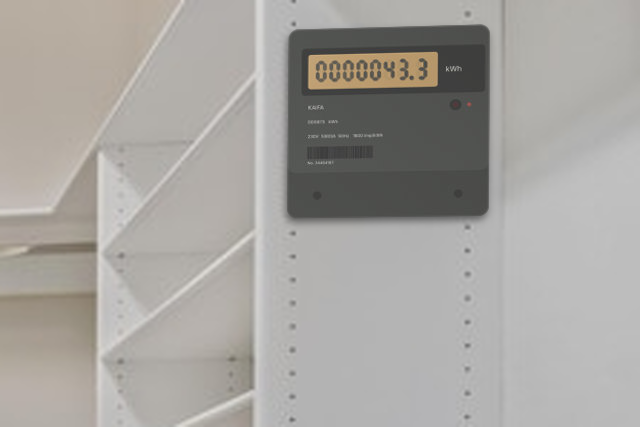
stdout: value=43.3 unit=kWh
